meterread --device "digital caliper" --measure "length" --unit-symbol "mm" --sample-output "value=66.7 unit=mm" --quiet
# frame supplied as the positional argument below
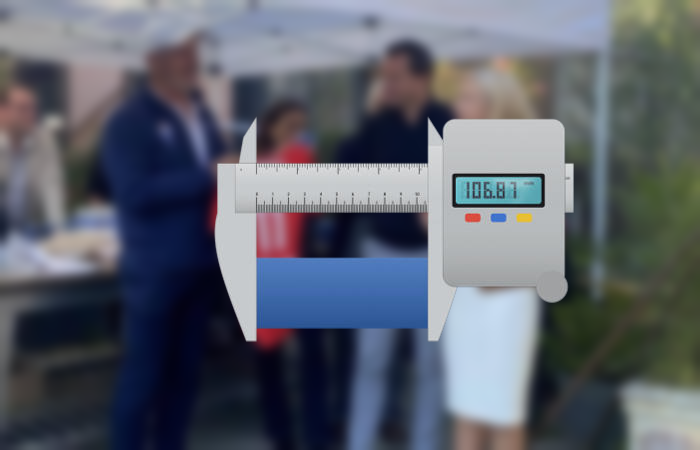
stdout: value=106.87 unit=mm
